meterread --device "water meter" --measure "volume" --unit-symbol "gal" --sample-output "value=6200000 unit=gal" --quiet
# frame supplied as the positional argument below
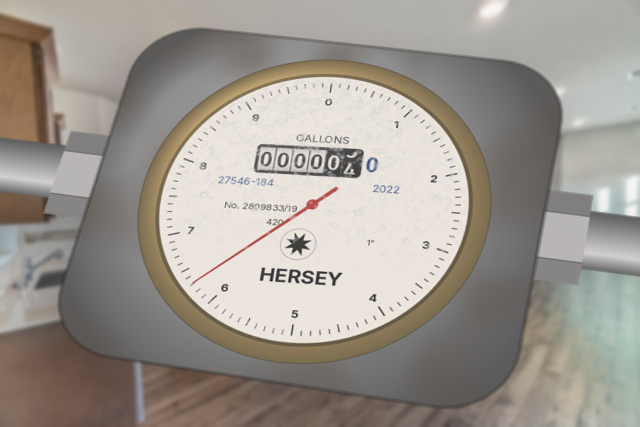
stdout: value=36.3 unit=gal
